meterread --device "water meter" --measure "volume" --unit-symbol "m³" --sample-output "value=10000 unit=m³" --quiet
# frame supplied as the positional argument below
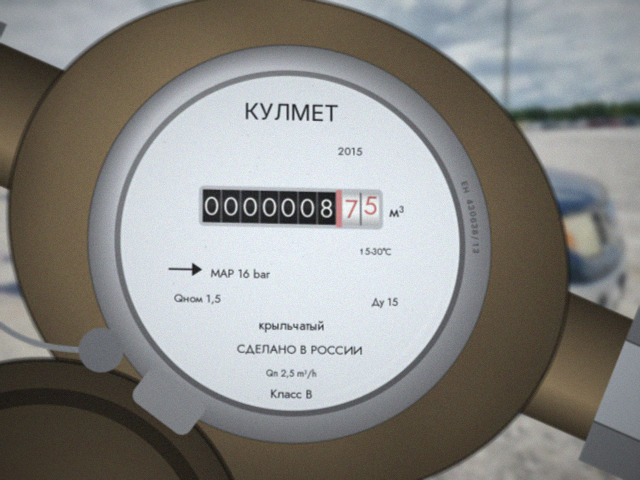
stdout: value=8.75 unit=m³
